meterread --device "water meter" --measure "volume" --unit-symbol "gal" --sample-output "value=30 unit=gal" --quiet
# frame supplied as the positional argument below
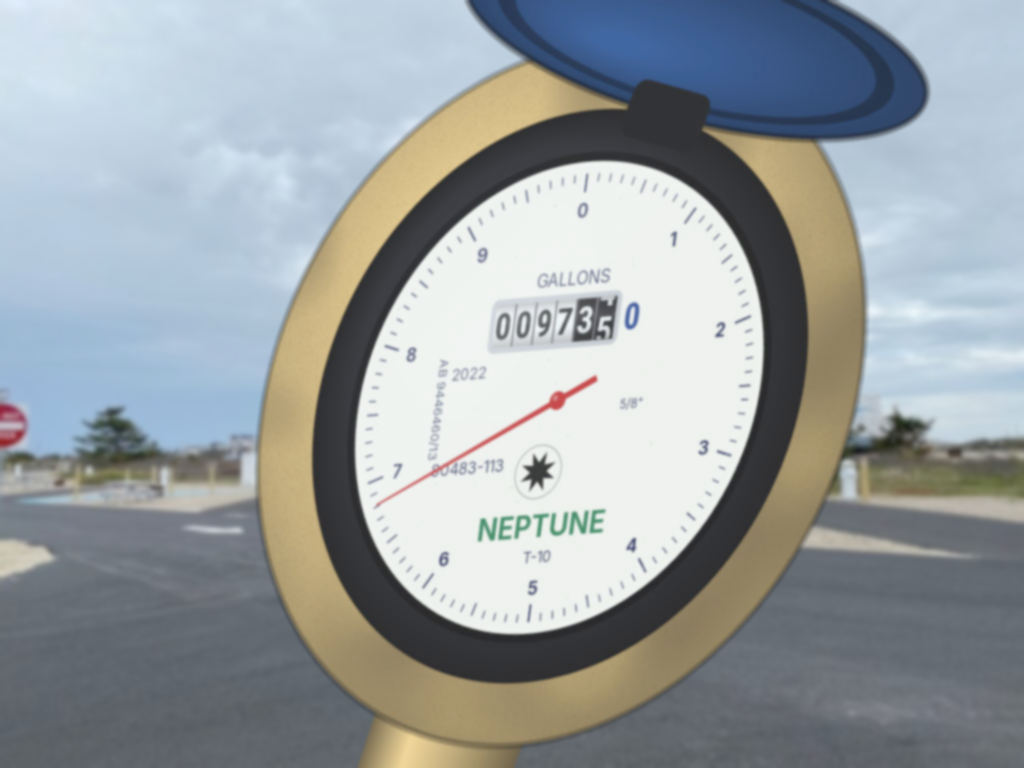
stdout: value=97346.8 unit=gal
